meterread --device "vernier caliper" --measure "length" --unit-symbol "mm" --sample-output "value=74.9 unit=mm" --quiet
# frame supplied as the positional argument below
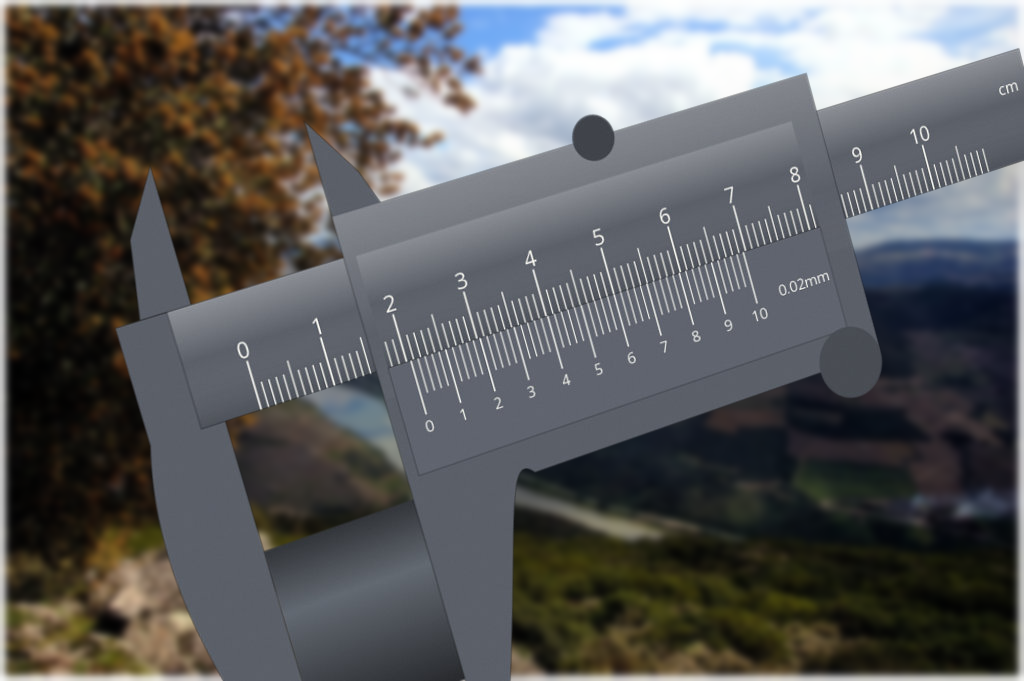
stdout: value=20.6 unit=mm
